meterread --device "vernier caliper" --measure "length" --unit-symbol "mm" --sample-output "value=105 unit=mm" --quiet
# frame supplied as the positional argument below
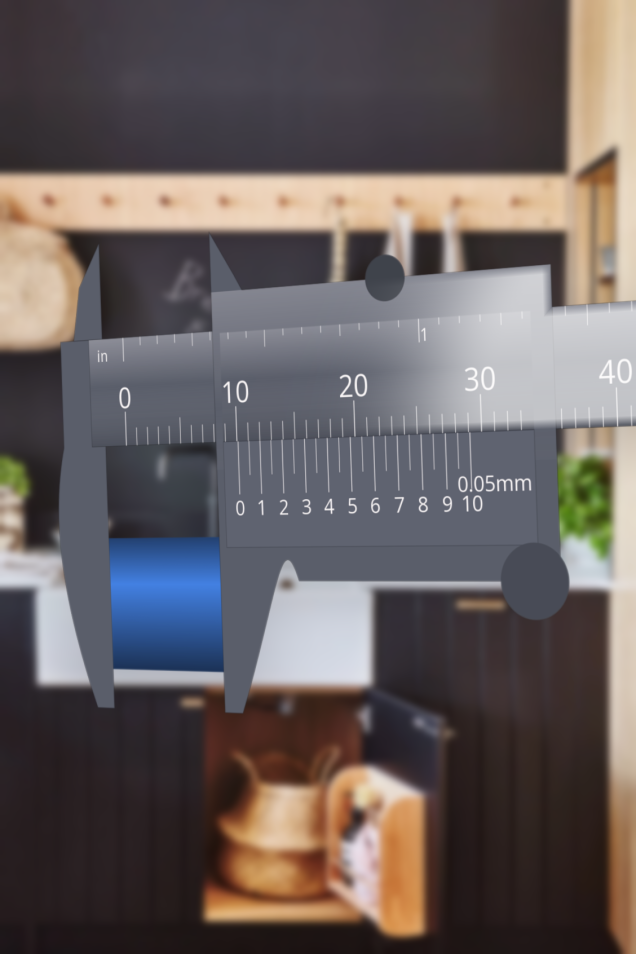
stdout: value=10.1 unit=mm
